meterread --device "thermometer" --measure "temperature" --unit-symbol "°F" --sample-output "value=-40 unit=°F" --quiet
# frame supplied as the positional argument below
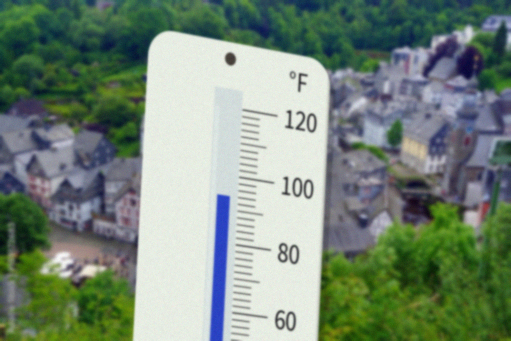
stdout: value=94 unit=°F
